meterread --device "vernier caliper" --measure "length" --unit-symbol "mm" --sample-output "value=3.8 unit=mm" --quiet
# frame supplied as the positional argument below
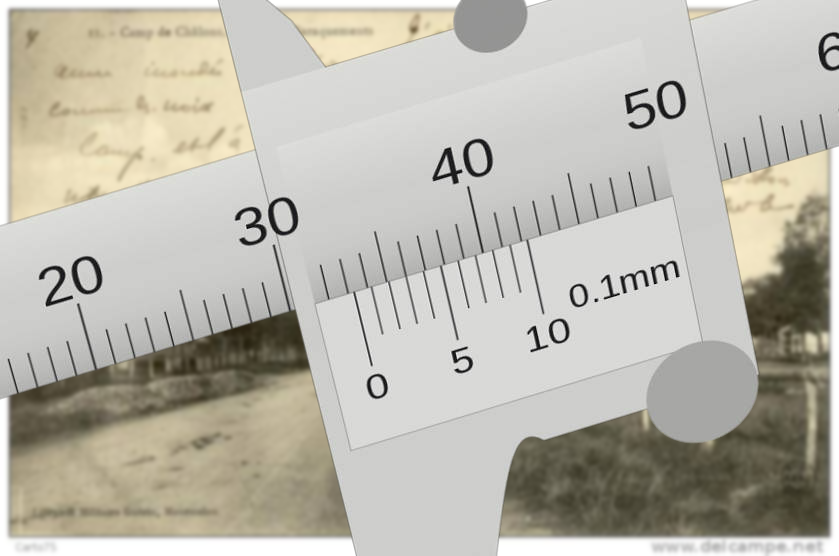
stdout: value=33.3 unit=mm
